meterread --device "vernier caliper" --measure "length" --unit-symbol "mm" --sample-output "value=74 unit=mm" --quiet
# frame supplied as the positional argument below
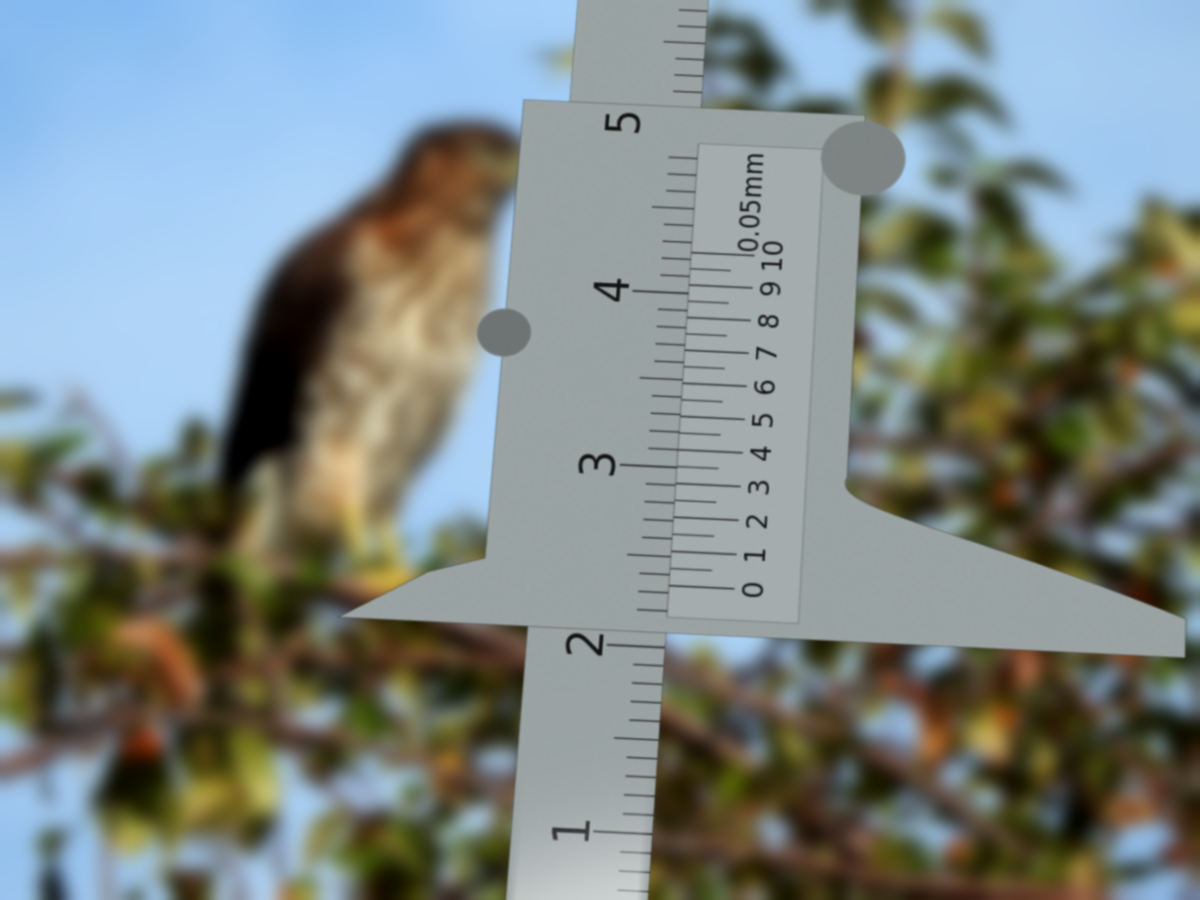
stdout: value=23.4 unit=mm
